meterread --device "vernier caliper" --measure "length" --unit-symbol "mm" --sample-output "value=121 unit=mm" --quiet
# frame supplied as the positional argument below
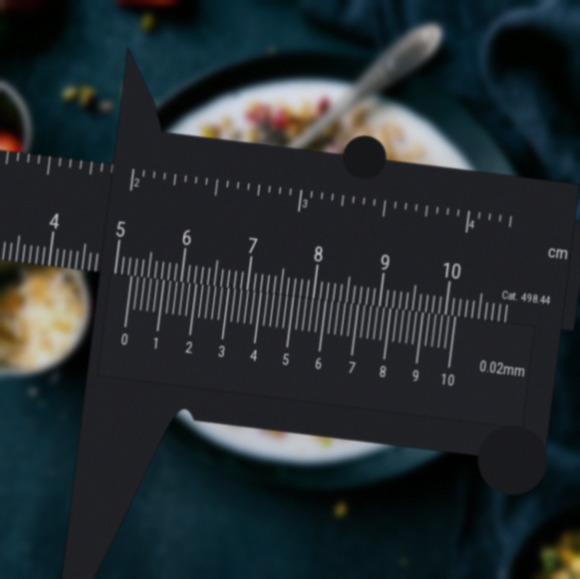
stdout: value=52.5 unit=mm
